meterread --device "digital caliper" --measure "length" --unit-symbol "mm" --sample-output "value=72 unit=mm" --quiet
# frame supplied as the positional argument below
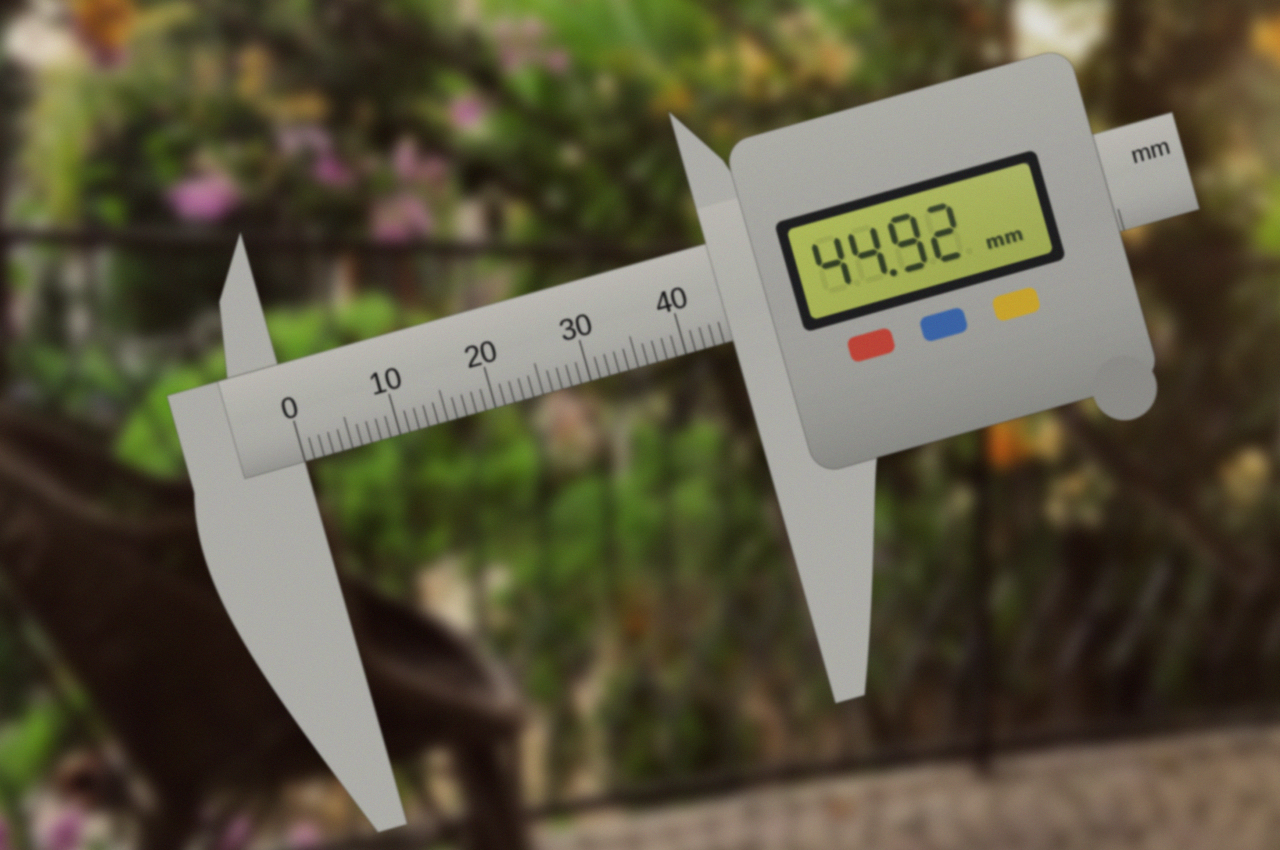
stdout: value=44.92 unit=mm
